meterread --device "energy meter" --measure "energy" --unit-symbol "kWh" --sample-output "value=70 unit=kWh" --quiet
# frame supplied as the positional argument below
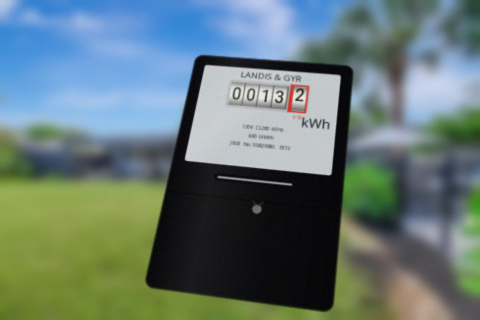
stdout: value=13.2 unit=kWh
